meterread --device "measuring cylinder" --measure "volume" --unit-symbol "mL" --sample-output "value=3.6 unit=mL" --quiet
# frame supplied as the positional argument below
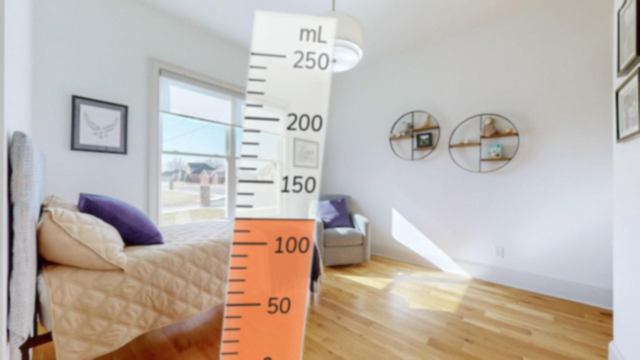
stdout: value=120 unit=mL
